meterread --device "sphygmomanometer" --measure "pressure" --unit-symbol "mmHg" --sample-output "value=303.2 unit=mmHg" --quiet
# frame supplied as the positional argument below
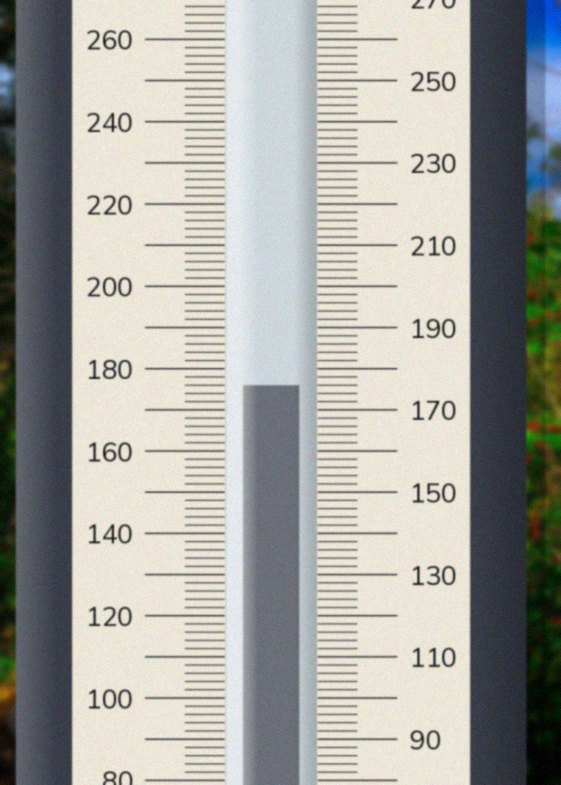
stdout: value=176 unit=mmHg
